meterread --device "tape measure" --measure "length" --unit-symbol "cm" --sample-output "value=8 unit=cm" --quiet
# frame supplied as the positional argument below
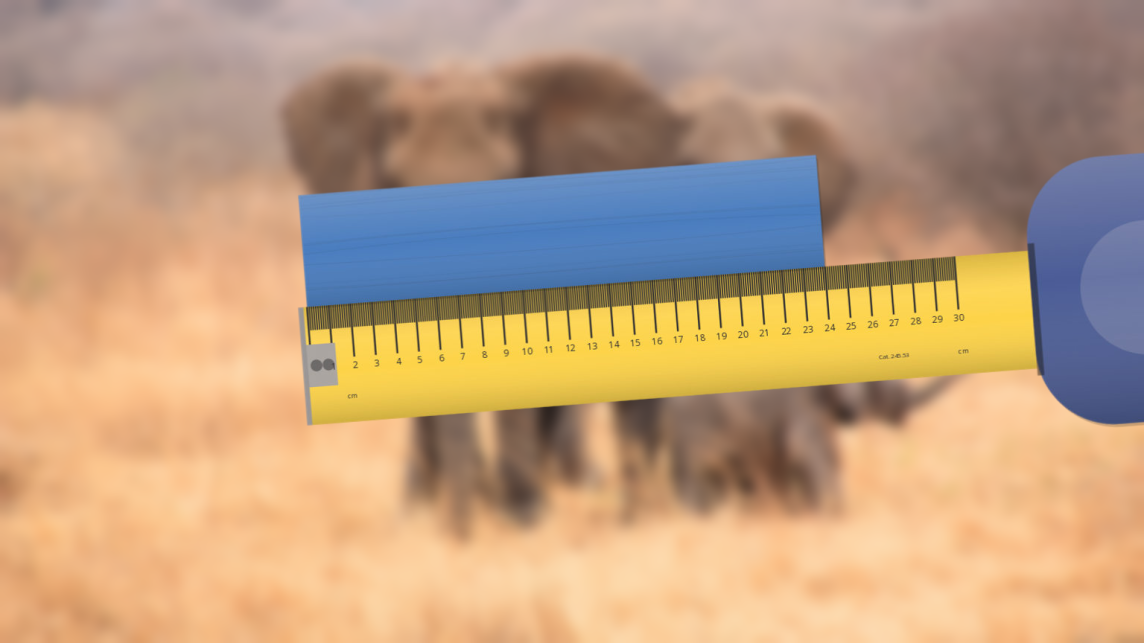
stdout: value=24 unit=cm
